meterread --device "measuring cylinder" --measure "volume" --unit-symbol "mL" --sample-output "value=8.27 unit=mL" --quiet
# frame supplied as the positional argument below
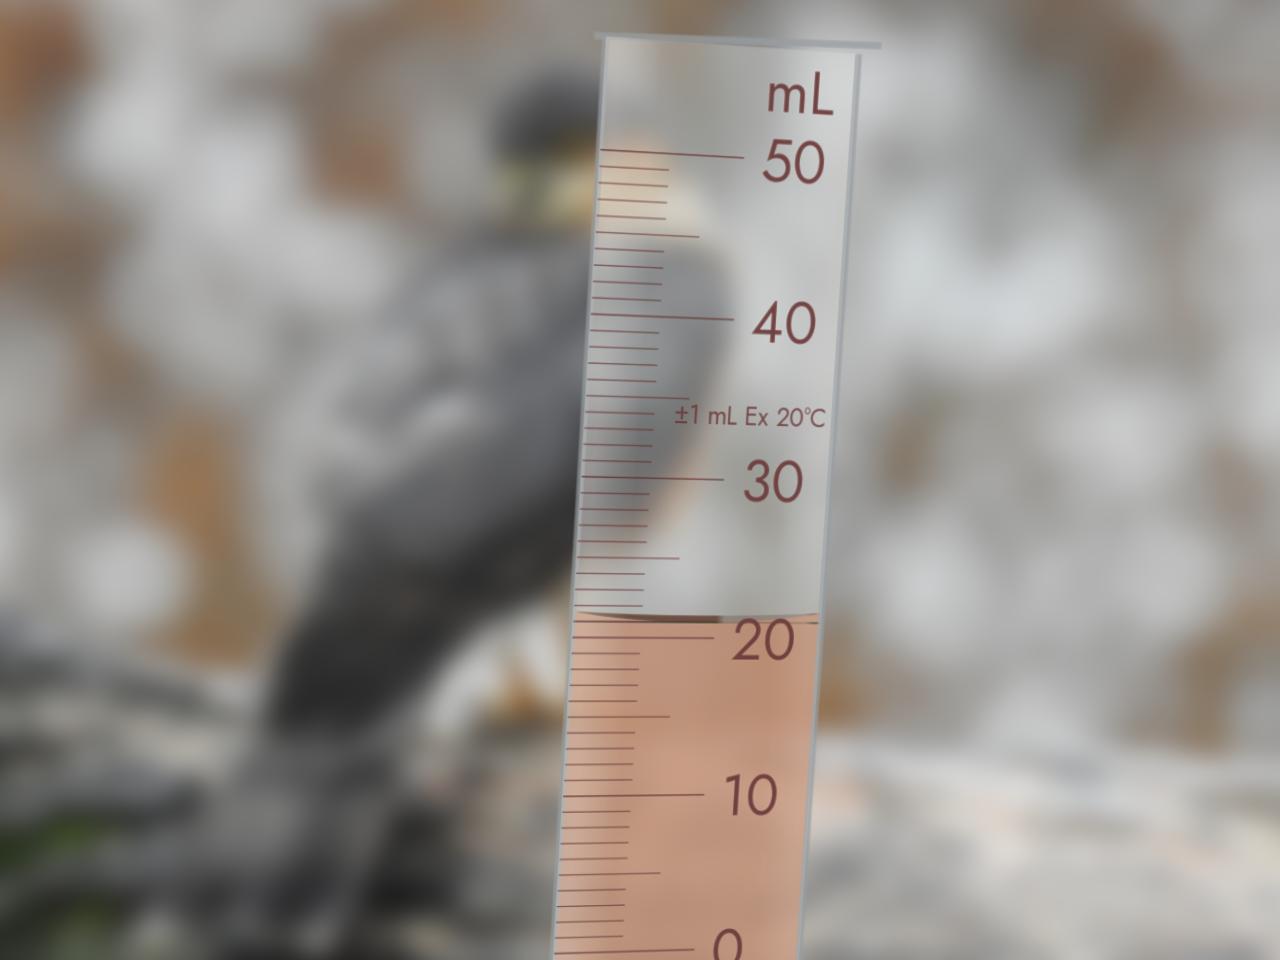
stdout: value=21 unit=mL
